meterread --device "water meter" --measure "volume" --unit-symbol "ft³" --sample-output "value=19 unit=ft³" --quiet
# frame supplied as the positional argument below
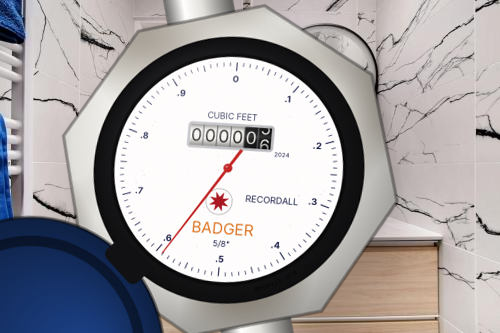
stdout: value=5.59 unit=ft³
